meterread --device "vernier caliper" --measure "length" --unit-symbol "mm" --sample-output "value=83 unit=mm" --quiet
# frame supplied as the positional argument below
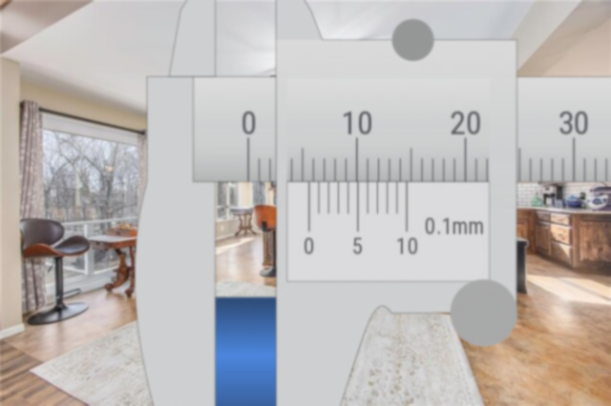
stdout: value=5.6 unit=mm
